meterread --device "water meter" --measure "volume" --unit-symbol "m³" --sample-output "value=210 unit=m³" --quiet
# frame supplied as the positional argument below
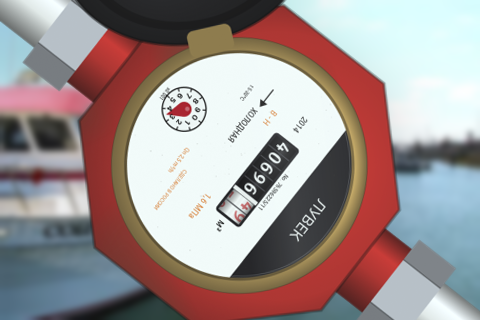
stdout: value=40696.493 unit=m³
